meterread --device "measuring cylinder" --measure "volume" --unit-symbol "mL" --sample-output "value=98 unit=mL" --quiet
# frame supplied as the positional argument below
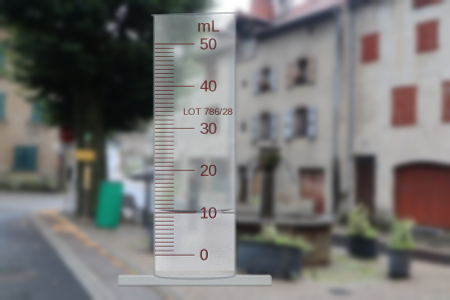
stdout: value=10 unit=mL
